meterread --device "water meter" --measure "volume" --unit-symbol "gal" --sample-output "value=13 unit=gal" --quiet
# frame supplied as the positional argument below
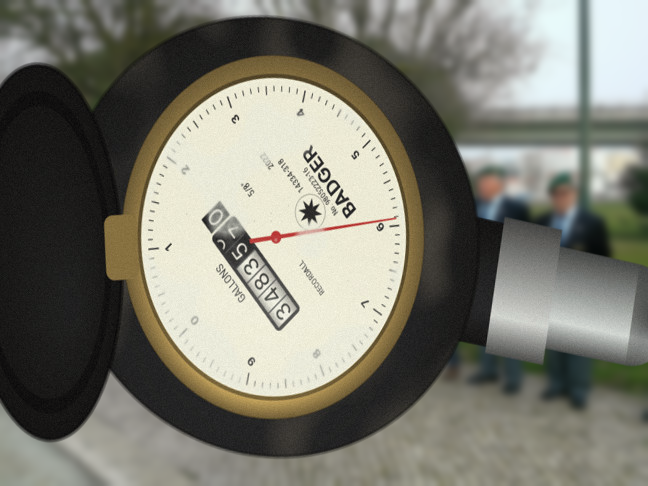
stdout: value=3483565.9 unit=gal
